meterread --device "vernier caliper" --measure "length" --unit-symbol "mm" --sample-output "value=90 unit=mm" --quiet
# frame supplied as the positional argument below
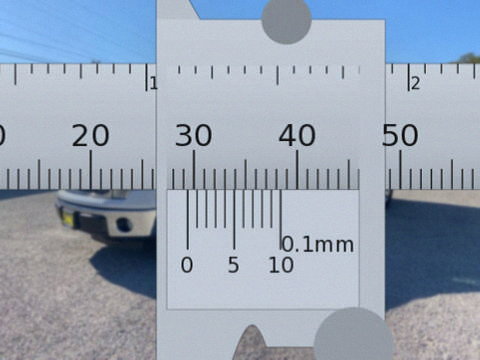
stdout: value=29.4 unit=mm
